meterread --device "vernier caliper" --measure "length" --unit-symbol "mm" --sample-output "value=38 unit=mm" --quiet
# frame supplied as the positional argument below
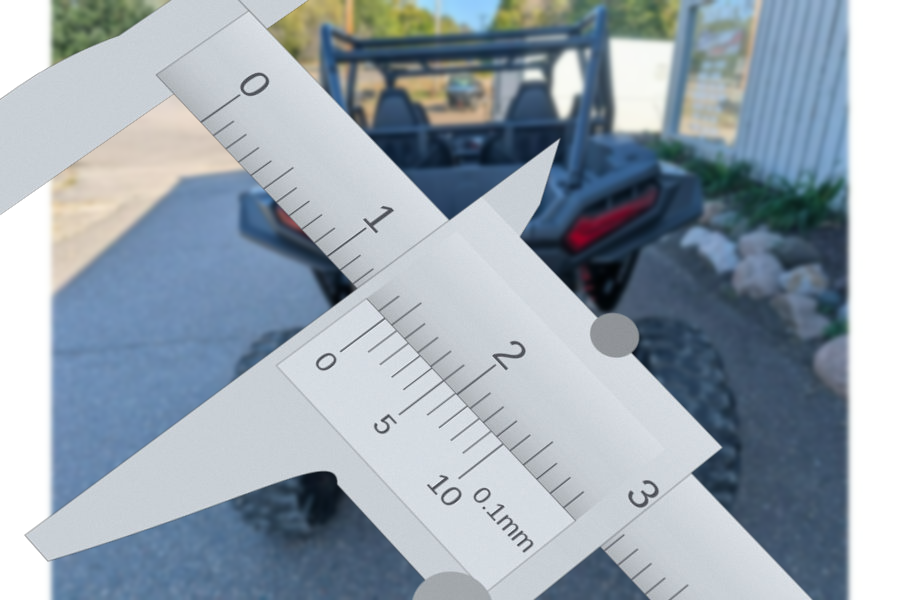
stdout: value=14.5 unit=mm
